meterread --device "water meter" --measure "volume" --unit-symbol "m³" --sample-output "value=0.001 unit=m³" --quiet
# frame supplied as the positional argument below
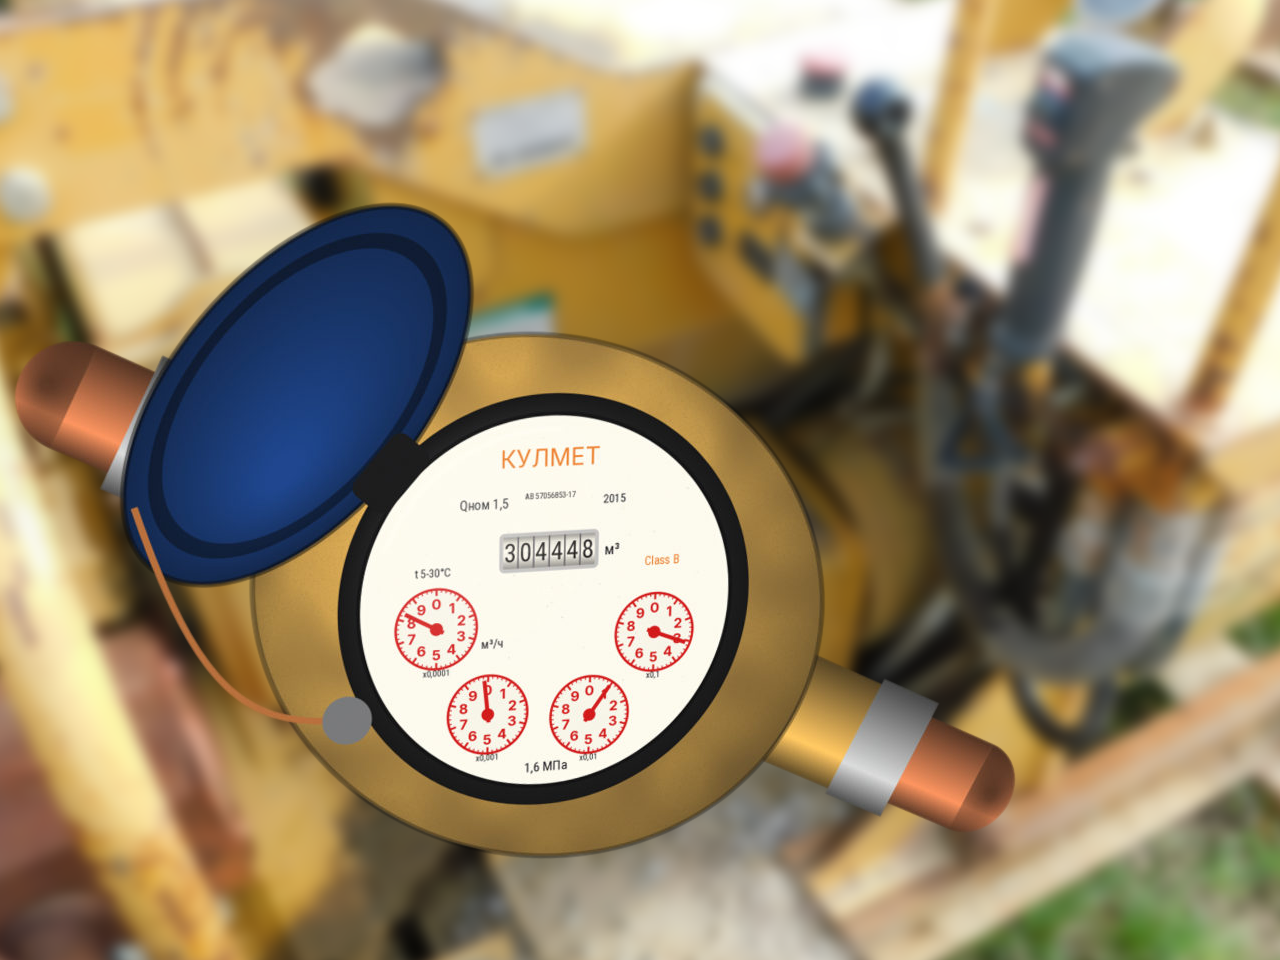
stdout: value=304448.3098 unit=m³
